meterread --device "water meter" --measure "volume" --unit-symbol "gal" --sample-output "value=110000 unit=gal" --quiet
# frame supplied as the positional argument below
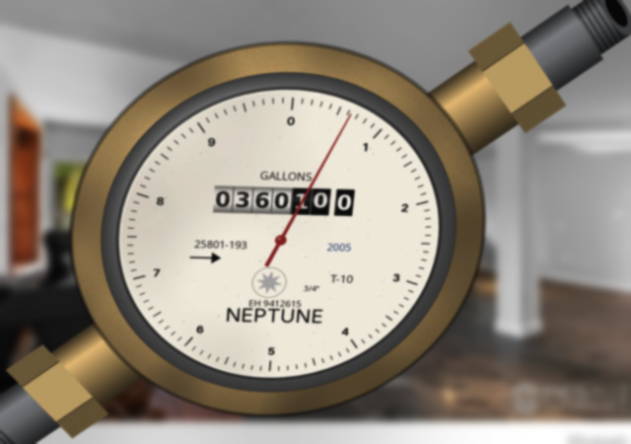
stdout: value=360100.6 unit=gal
